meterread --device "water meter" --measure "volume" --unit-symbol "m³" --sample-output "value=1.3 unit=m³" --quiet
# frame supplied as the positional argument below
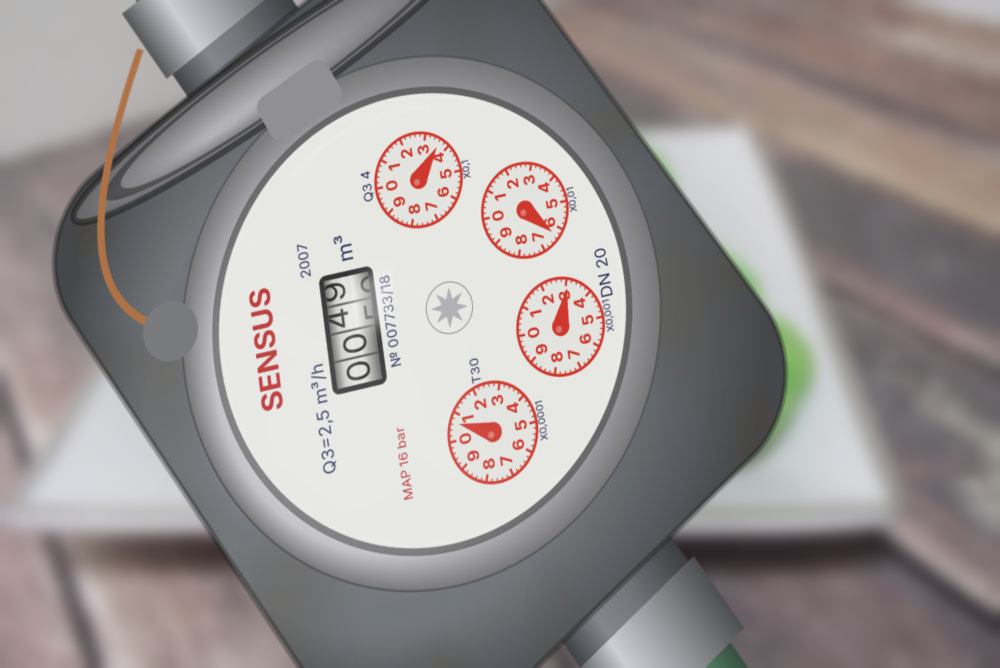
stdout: value=49.3630 unit=m³
